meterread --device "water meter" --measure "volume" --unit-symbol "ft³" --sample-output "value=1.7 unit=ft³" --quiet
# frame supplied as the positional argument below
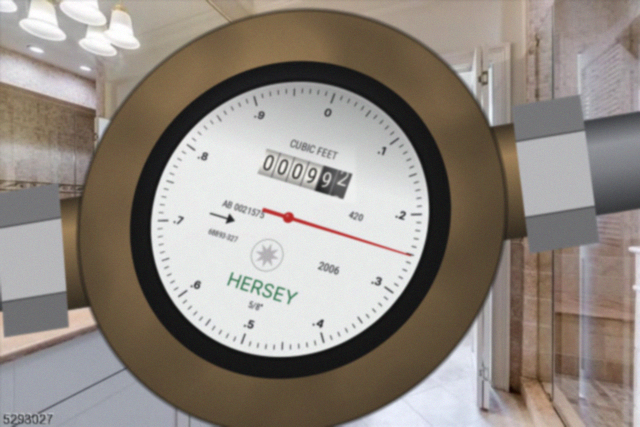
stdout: value=992.25 unit=ft³
